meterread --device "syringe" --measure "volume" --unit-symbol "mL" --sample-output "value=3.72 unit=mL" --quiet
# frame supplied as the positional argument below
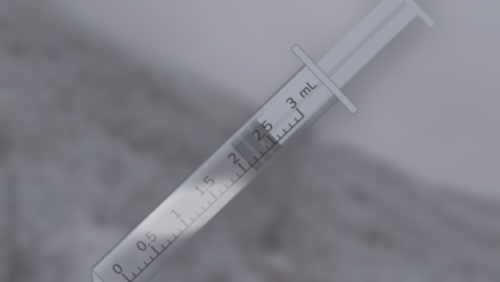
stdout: value=2.1 unit=mL
